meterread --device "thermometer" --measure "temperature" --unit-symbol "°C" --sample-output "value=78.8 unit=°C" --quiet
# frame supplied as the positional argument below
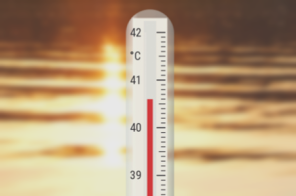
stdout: value=40.6 unit=°C
